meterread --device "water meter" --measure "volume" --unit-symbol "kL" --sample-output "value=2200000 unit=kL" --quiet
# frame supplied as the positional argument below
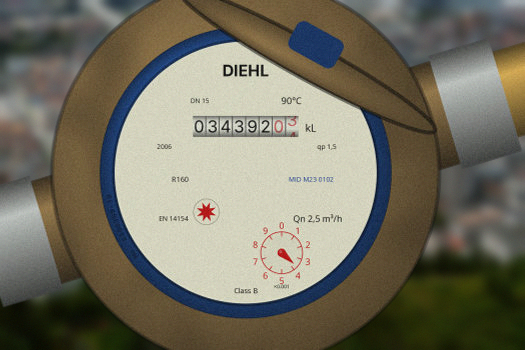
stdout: value=34392.033 unit=kL
